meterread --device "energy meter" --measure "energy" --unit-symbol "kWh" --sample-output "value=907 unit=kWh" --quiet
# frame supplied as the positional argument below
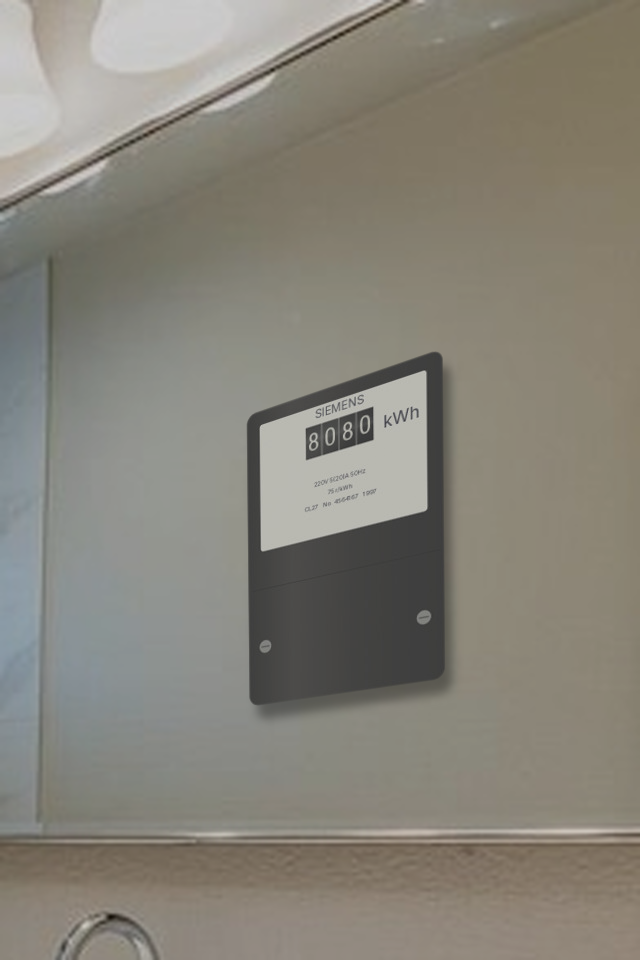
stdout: value=8080 unit=kWh
